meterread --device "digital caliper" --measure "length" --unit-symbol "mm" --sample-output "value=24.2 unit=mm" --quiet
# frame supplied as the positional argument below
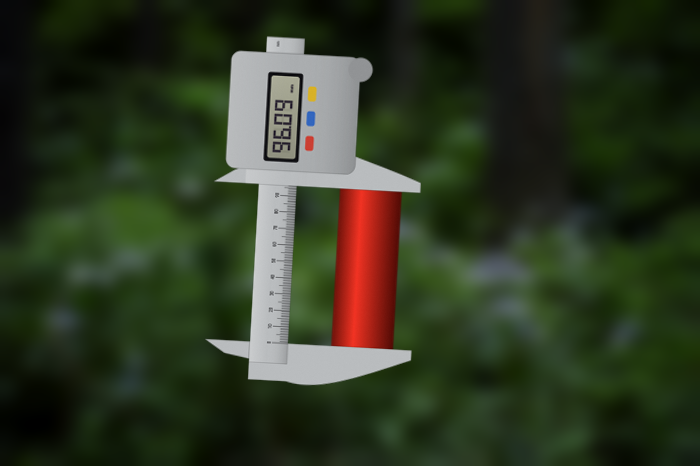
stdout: value=96.09 unit=mm
